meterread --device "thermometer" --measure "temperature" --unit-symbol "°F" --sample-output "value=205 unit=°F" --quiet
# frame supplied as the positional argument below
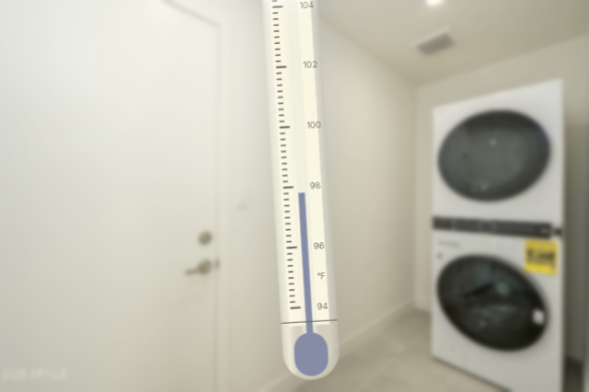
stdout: value=97.8 unit=°F
